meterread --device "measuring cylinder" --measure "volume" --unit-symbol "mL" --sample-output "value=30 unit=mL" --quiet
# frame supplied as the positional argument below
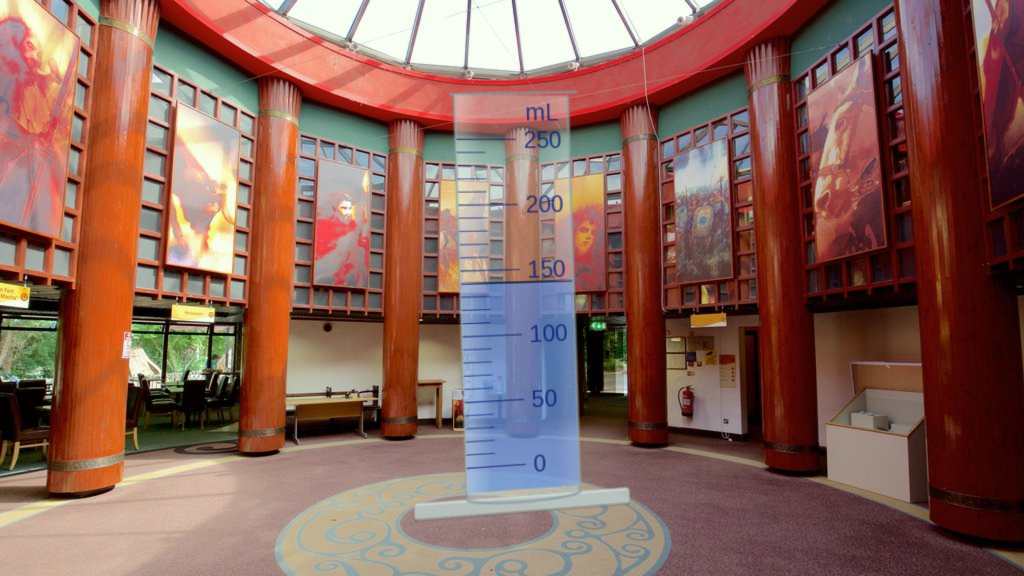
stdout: value=140 unit=mL
